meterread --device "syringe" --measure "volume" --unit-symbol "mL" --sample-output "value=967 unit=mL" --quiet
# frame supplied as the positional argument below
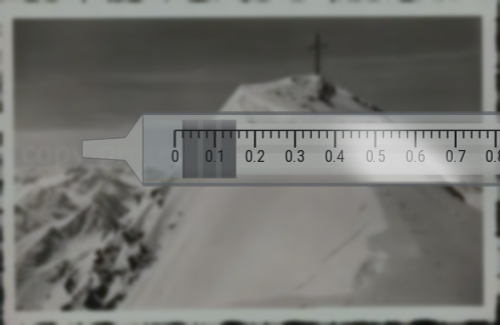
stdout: value=0.02 unit=mL
